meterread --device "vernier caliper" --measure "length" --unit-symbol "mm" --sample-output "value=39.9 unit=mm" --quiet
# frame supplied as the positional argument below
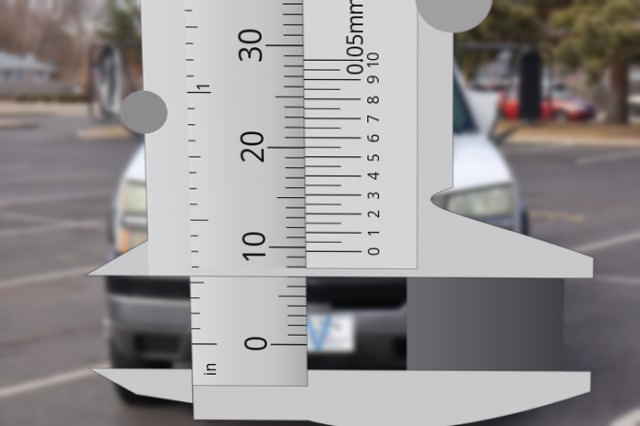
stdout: value=9.6 unit=mm
